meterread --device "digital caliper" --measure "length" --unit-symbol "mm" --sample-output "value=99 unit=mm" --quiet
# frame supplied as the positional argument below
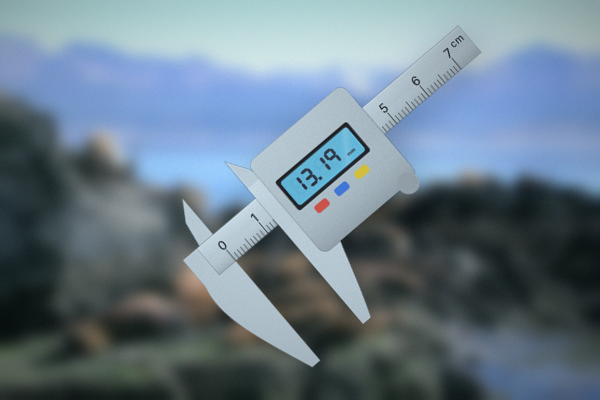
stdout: value=13.19 unit=mm
